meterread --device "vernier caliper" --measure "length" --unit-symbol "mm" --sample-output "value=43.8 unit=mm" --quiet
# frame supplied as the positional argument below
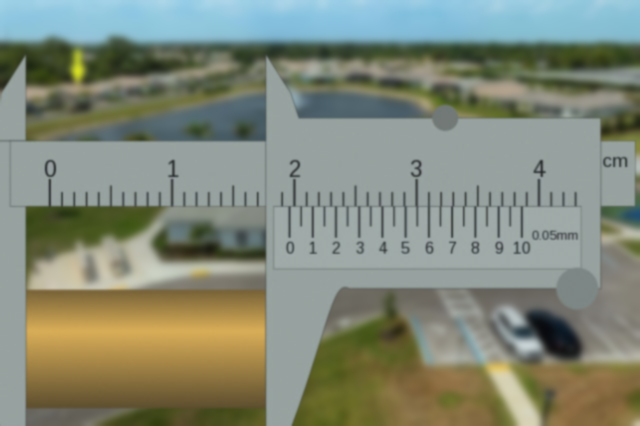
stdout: value=19.6 unit=mm
